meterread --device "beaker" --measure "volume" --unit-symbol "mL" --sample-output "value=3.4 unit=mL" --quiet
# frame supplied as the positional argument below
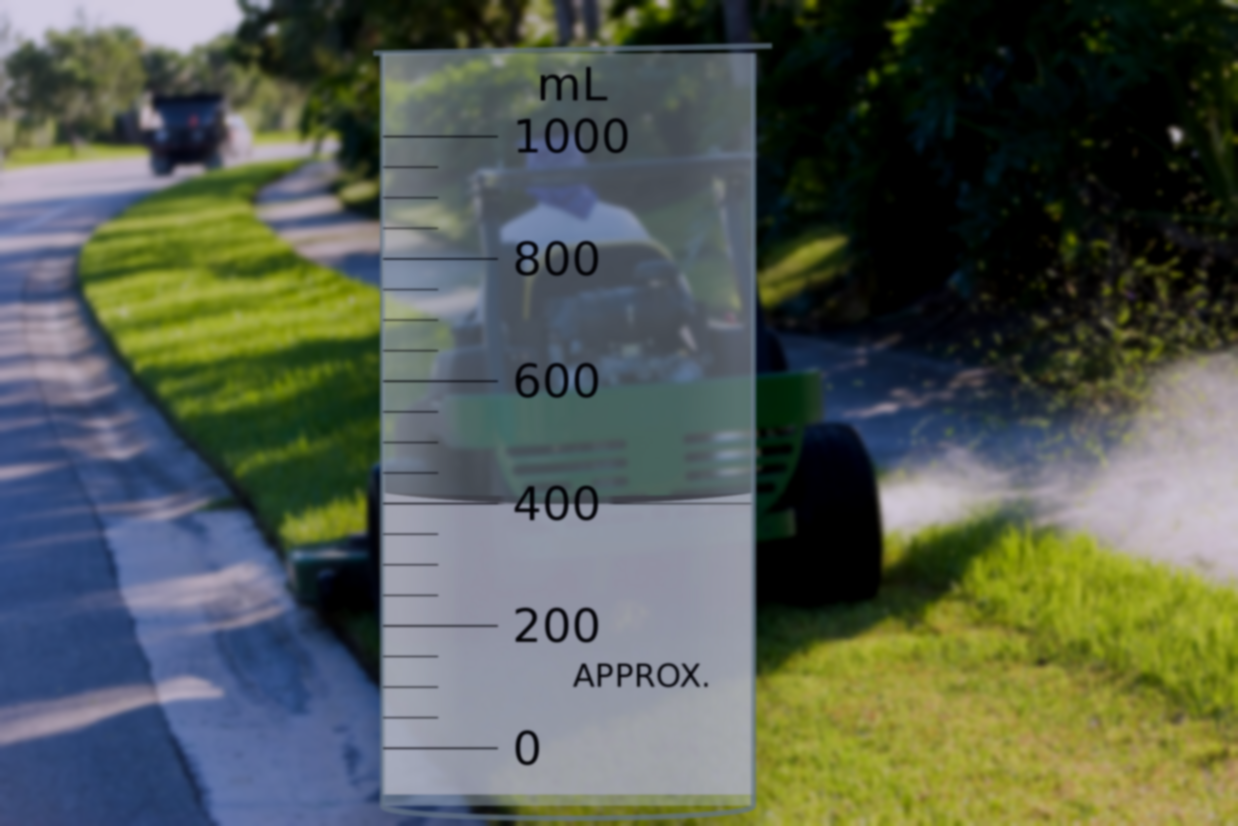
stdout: value=400 unit=mL
